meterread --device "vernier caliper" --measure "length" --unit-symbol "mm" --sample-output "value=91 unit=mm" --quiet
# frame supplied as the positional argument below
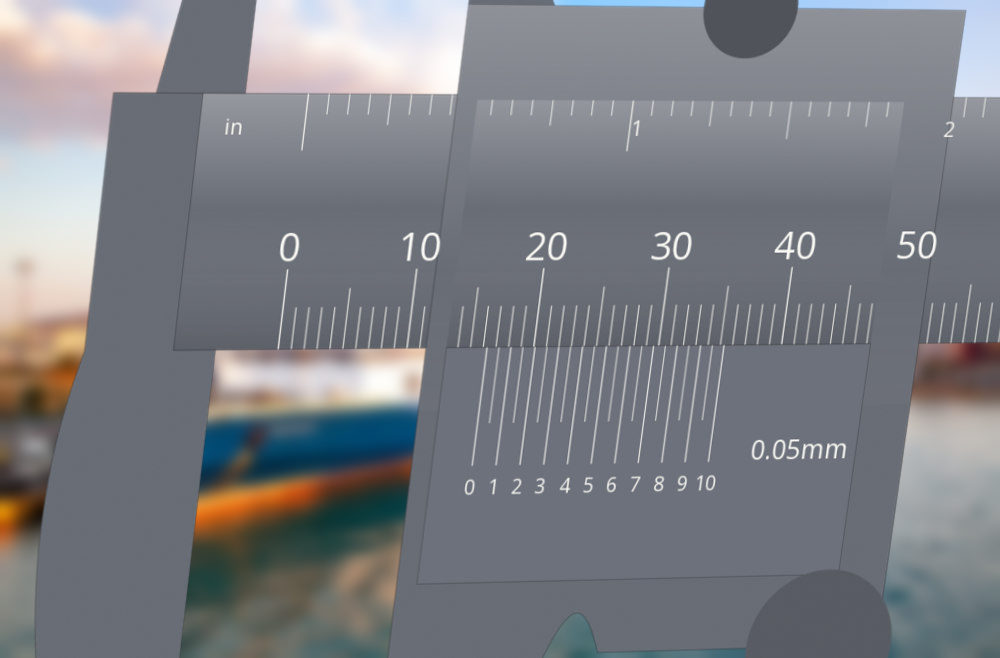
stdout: value=16.3 unit=mm
